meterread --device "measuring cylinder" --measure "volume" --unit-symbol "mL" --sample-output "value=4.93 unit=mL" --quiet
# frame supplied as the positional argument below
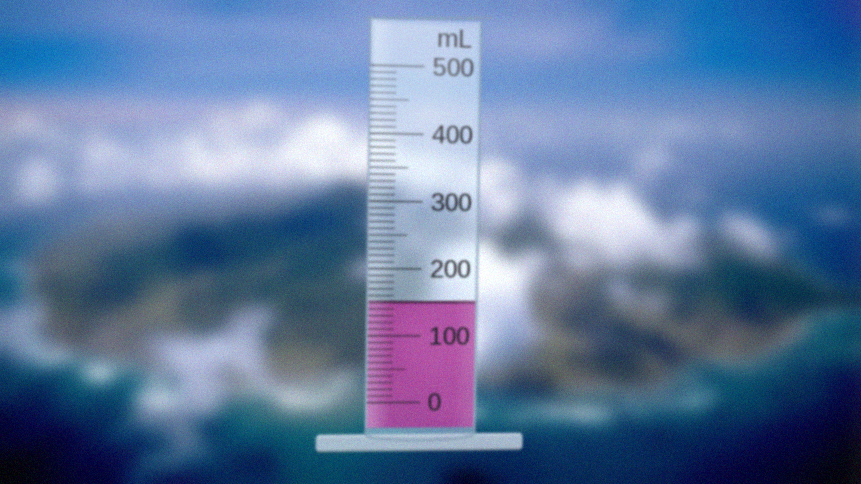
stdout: value=150 unit=mL
